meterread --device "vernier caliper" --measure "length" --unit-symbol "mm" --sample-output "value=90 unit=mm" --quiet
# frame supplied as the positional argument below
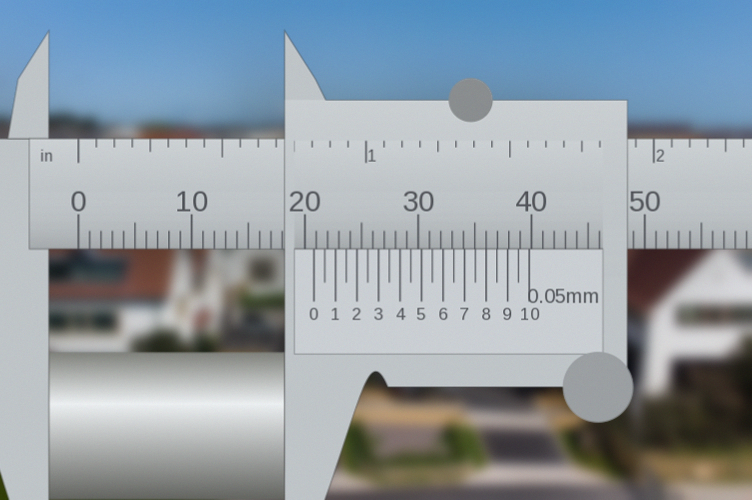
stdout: value=20.8 unit=mm
